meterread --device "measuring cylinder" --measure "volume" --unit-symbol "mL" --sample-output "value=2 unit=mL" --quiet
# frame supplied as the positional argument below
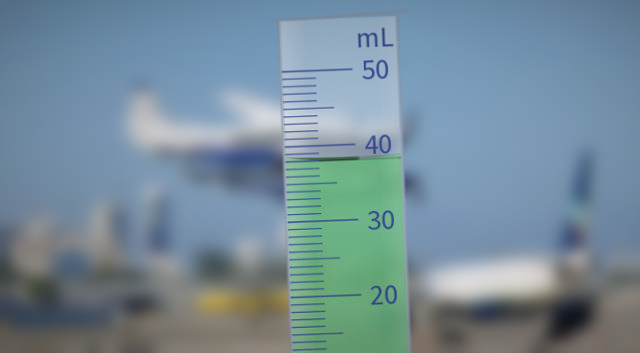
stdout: value=38 unit=mL
